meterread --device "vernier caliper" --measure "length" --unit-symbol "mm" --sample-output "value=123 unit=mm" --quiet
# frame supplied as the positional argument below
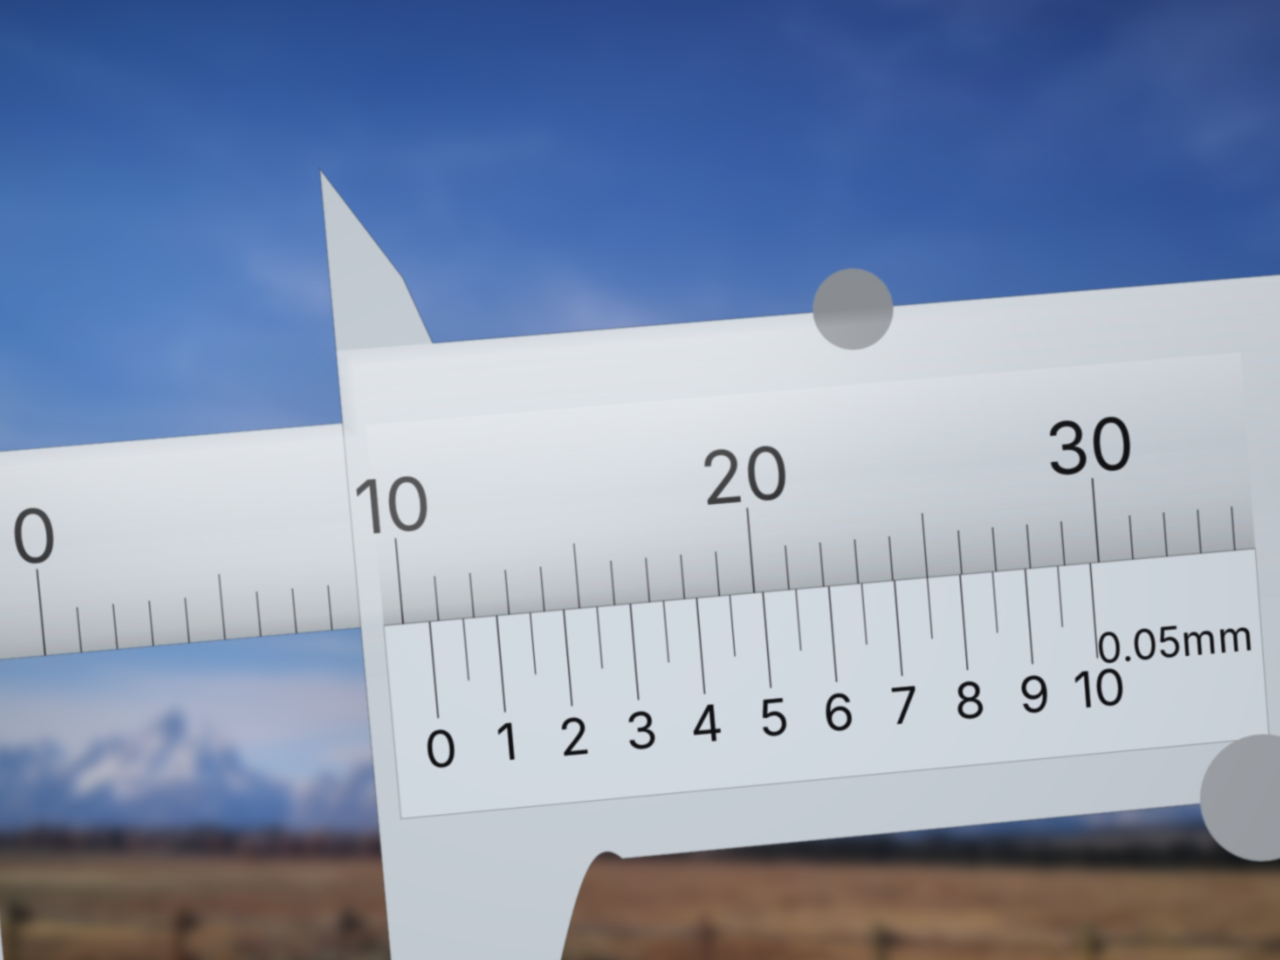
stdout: value=10.75 unit=mm
